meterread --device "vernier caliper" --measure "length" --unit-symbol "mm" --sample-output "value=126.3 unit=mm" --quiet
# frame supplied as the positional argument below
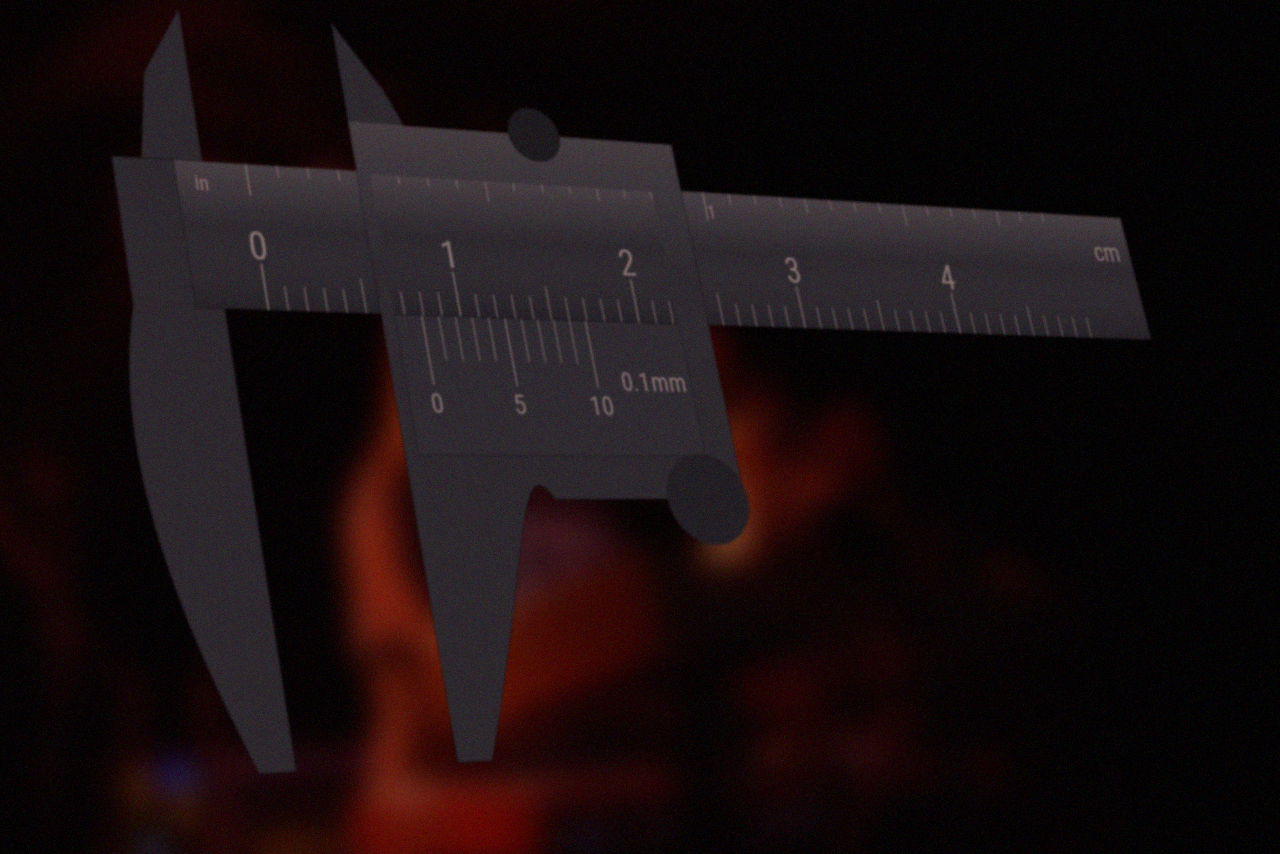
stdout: value=7.9 unit=mm
